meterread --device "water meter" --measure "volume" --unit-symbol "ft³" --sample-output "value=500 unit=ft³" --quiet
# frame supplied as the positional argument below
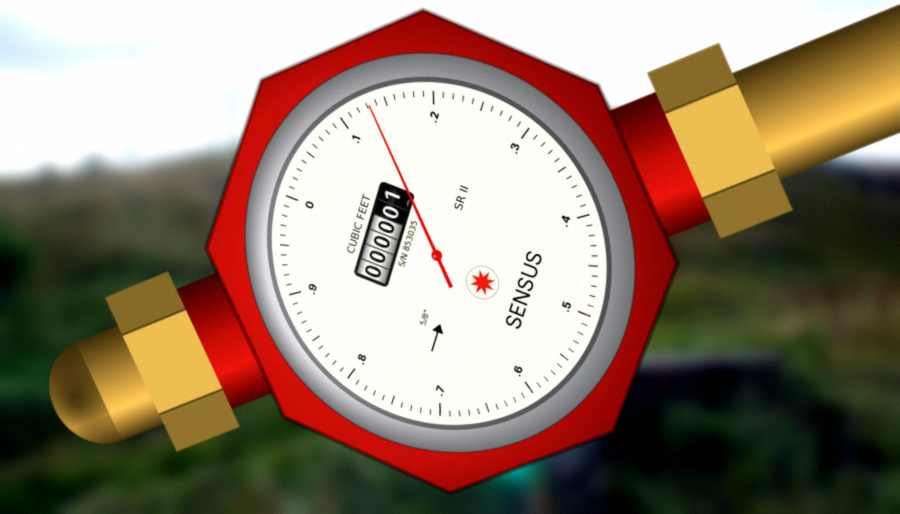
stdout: value=1.13 unit=ft³
